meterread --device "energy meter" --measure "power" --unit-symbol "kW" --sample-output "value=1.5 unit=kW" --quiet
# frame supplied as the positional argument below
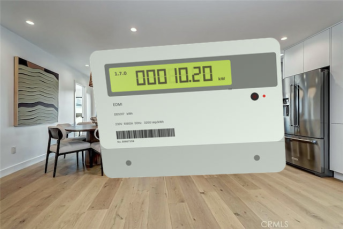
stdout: value=10.20 unit=kW
